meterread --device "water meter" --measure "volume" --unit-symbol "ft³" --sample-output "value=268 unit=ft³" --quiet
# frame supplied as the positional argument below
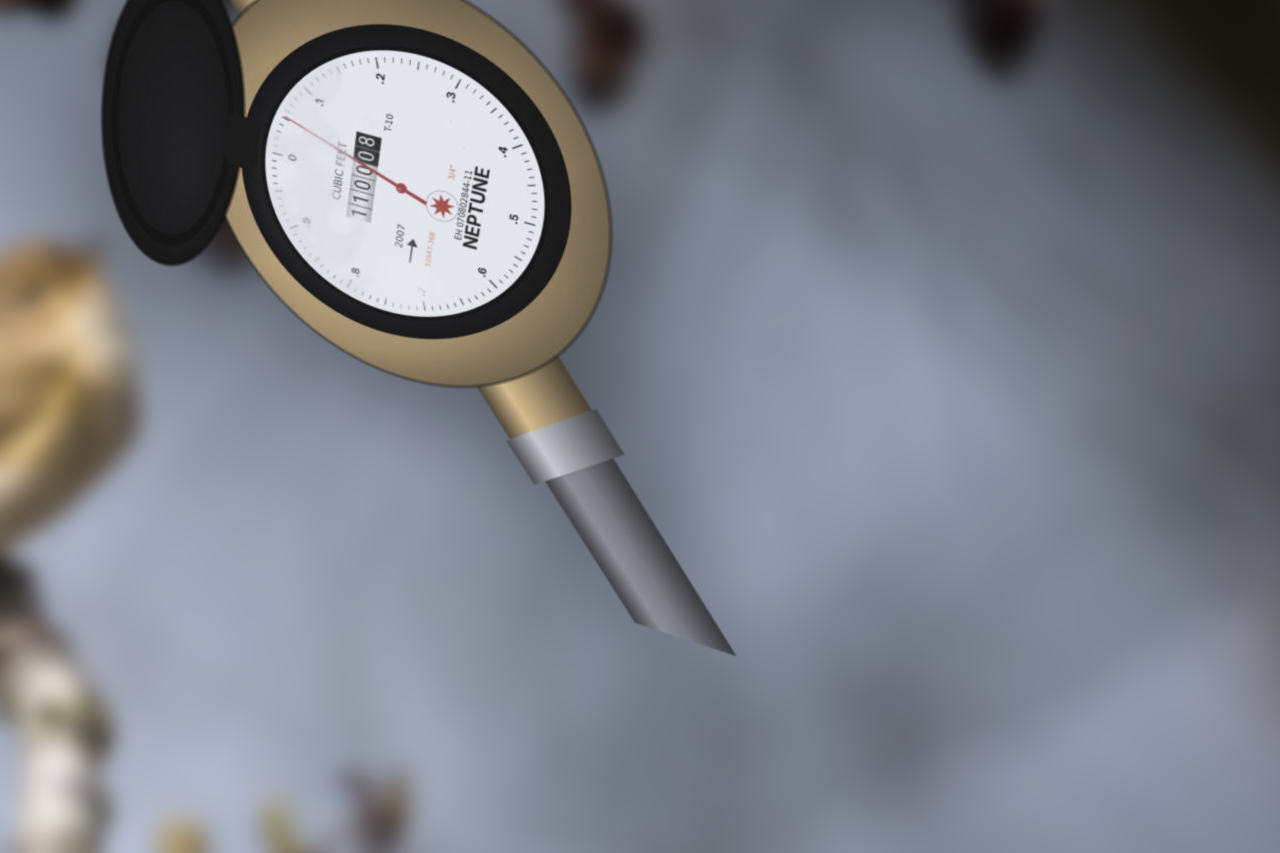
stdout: value=110008.05 unit=ft³
